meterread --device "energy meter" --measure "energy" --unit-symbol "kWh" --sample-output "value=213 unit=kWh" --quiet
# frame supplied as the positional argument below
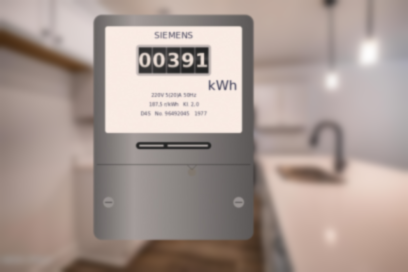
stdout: value=391 unit=kWh
